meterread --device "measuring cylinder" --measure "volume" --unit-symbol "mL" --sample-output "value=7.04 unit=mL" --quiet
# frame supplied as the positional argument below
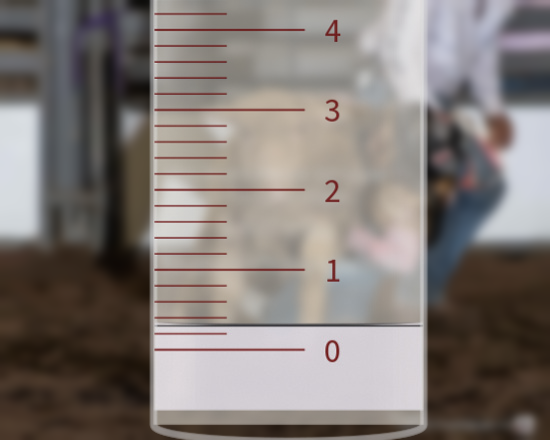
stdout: value=0.3 unit=mL
